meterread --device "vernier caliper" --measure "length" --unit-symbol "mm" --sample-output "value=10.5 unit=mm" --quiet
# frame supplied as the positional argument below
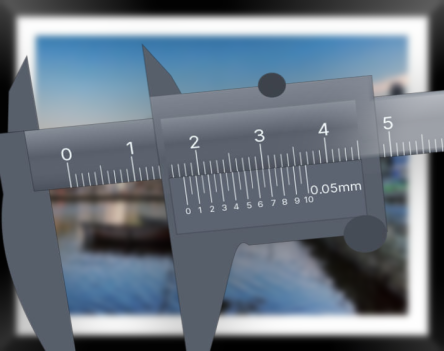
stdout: value=17.6 unit=mm
